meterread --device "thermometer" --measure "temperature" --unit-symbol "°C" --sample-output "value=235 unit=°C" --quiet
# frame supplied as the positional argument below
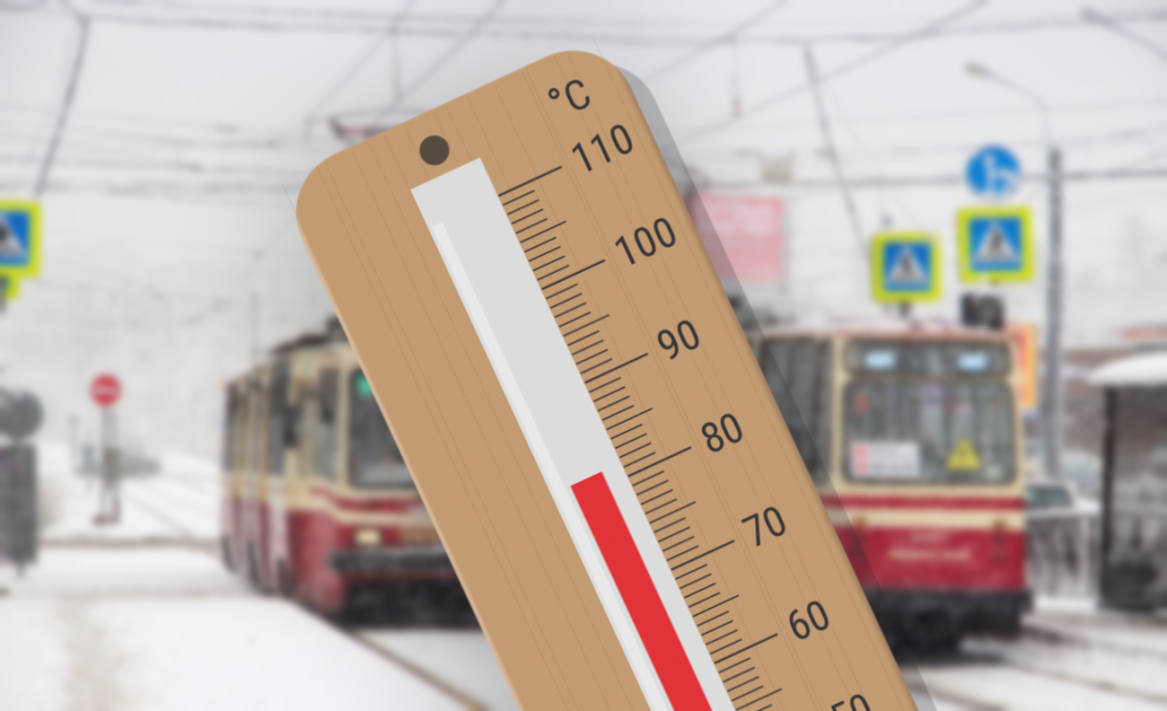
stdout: value=81.5 unit=°C
